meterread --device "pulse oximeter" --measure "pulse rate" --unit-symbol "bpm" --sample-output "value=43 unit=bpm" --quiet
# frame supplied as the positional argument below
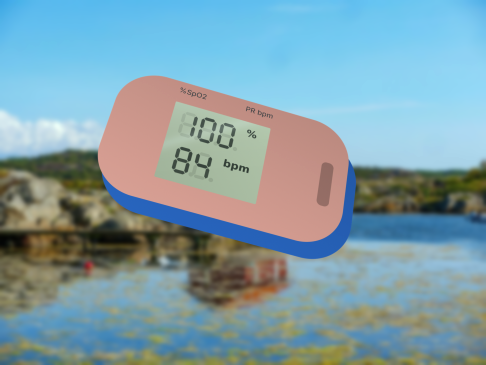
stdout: value=84 unit=bpm
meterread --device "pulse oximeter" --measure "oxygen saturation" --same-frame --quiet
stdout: value=100 unit=%
